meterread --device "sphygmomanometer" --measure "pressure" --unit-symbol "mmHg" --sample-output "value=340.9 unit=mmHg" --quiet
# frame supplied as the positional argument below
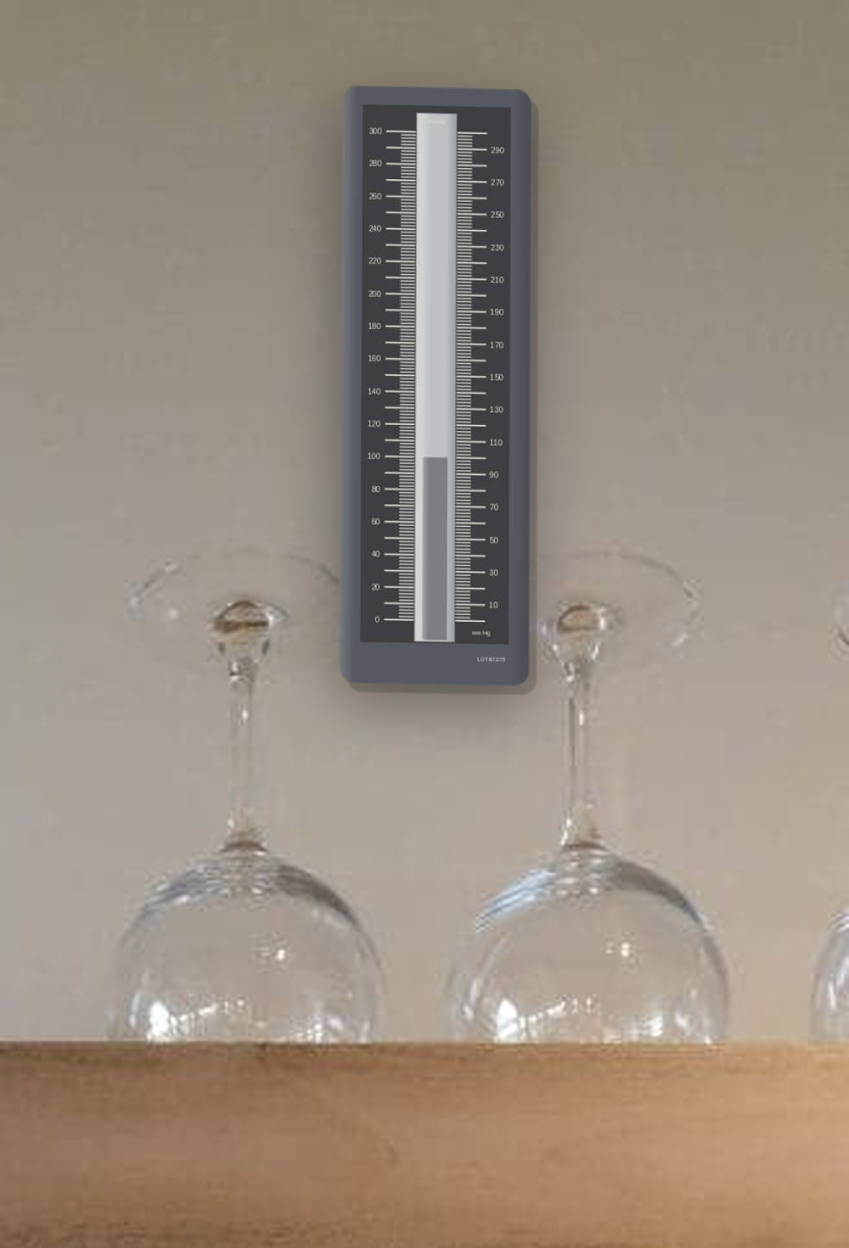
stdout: value=100 unit=mmHg
